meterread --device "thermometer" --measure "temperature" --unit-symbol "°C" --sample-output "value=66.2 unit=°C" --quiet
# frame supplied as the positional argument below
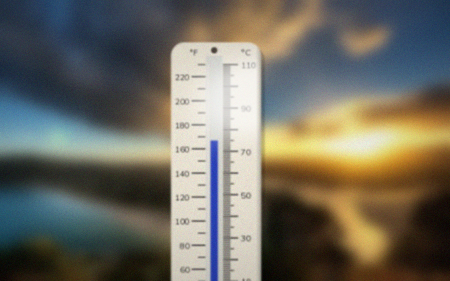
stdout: value=75 unit=°C
